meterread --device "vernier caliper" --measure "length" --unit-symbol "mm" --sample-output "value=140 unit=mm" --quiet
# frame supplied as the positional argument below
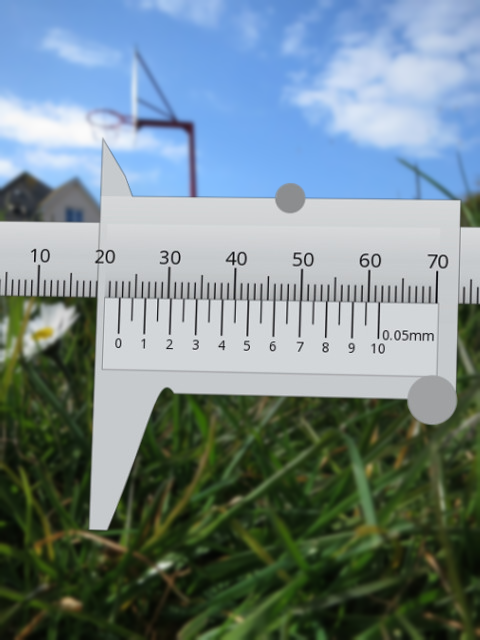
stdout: value=22.6 unit=mm
